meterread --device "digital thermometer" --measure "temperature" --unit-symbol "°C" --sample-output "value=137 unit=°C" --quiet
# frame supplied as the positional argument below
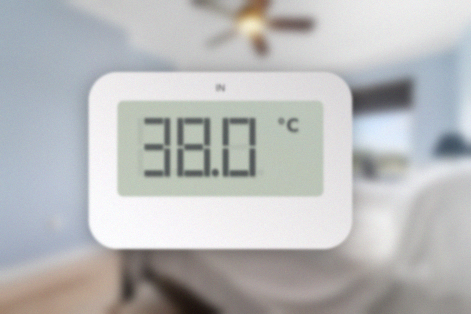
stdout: value=38.0 unit=°C
